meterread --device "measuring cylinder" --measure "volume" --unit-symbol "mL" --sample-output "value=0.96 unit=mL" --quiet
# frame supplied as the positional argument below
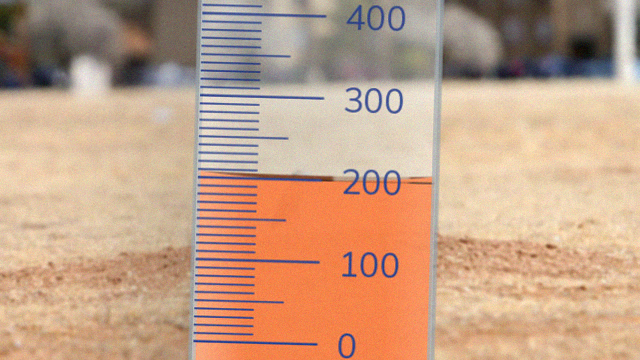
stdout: value=200 unit=mL
